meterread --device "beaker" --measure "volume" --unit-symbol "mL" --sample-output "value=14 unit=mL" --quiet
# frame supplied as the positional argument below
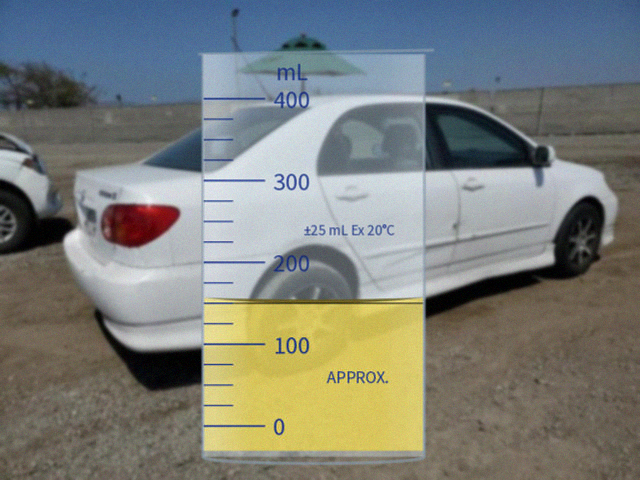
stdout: value=150 unit=mL
